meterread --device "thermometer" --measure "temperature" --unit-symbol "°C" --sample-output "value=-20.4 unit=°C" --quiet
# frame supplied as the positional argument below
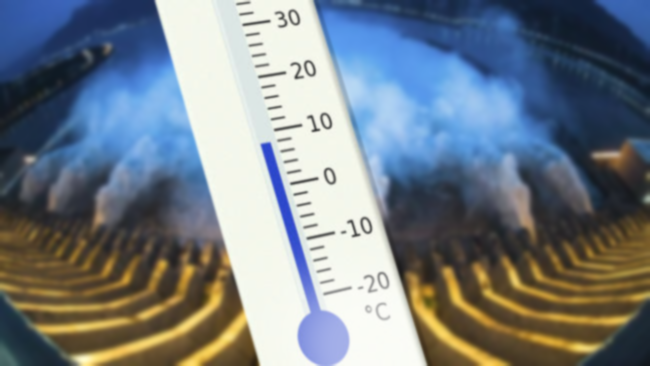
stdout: value=8 unit=°C
